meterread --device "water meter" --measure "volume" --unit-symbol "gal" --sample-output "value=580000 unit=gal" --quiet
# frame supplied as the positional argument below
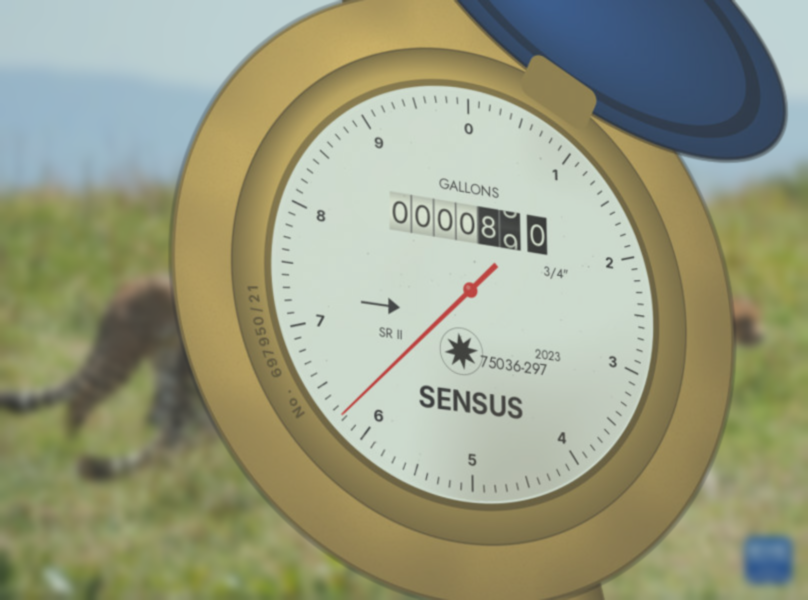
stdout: value=886.2 unit=gal
